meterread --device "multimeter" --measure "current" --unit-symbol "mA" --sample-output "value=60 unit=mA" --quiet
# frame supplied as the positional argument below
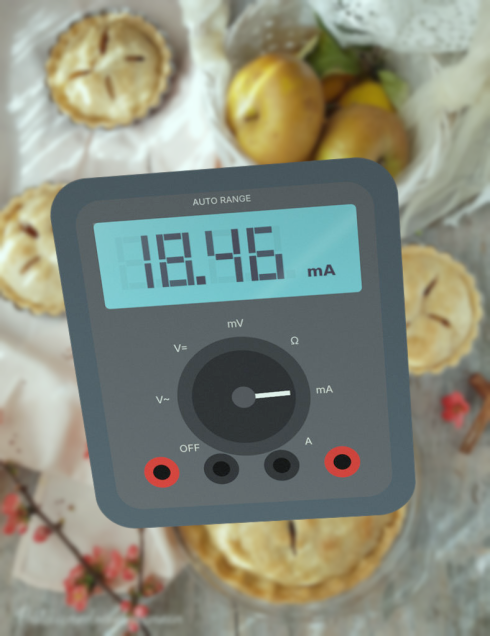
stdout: value=18.46 unit=mA
